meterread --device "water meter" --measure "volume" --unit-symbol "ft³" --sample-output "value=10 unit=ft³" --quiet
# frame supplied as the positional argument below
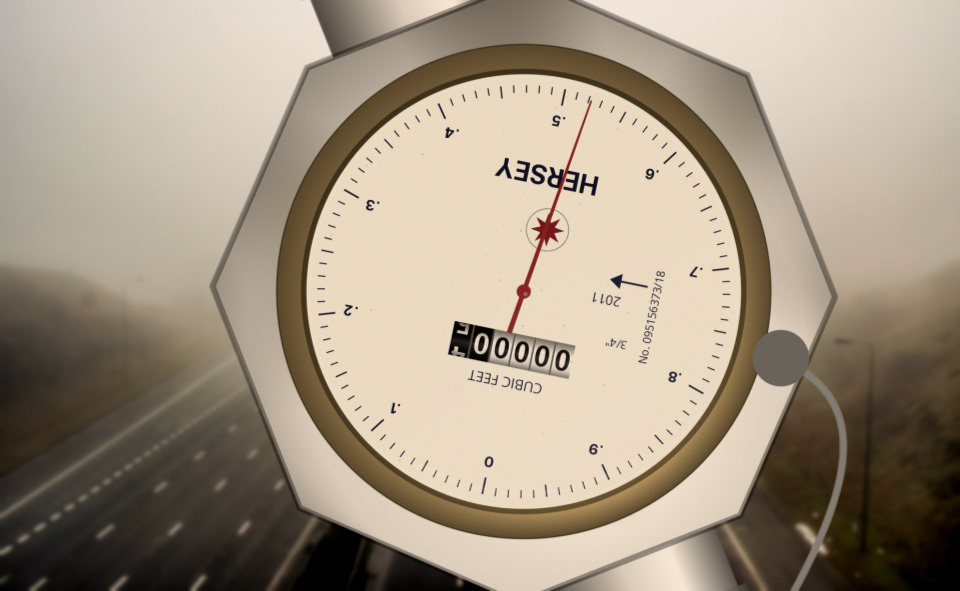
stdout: value=4.52 unit=ft³
